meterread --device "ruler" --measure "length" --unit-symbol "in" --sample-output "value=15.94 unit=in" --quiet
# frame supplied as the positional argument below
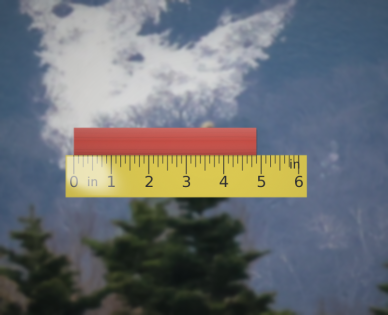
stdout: value=4.875 unit=in
